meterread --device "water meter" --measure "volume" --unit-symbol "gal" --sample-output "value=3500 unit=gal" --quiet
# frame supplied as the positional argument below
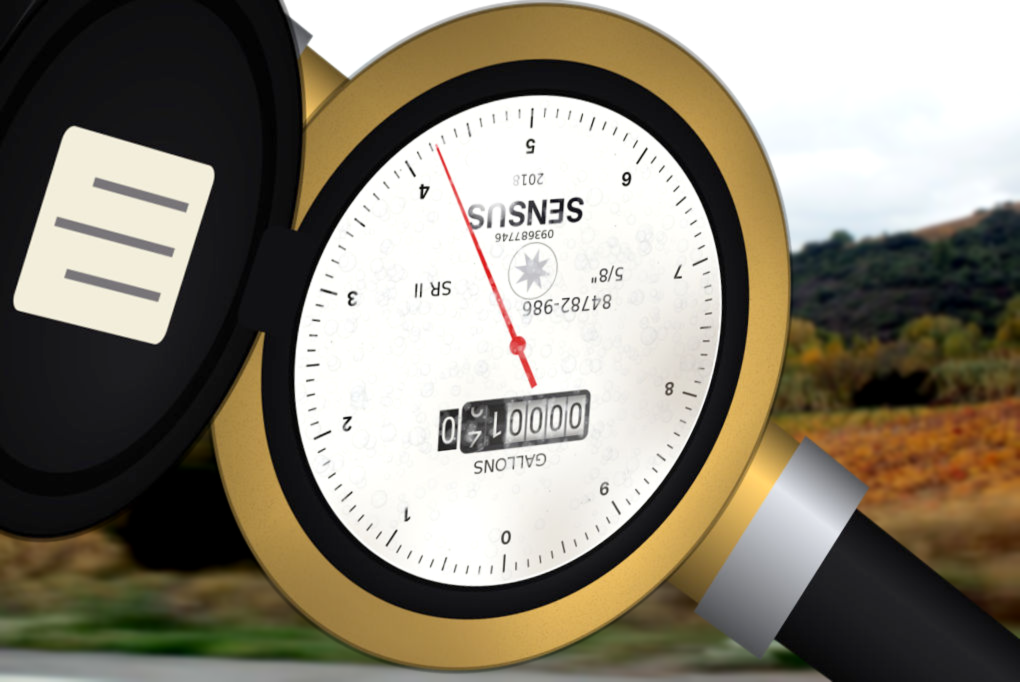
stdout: value=124.2 unit=gal
